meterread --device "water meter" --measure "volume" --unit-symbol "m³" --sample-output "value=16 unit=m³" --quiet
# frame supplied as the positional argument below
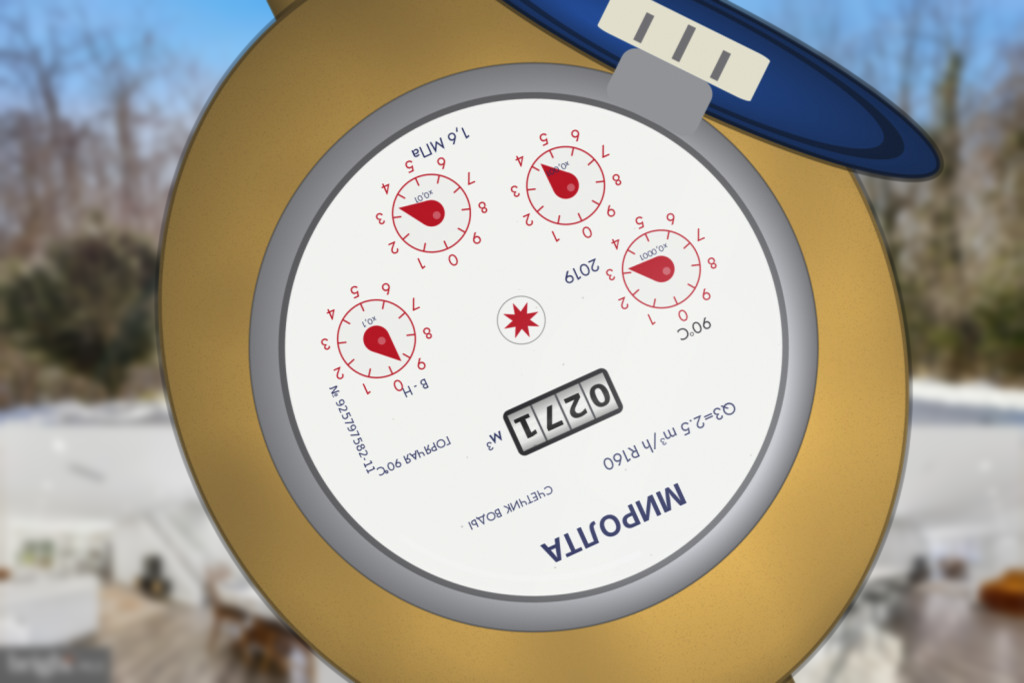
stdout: value=270.9343 unit=m³
